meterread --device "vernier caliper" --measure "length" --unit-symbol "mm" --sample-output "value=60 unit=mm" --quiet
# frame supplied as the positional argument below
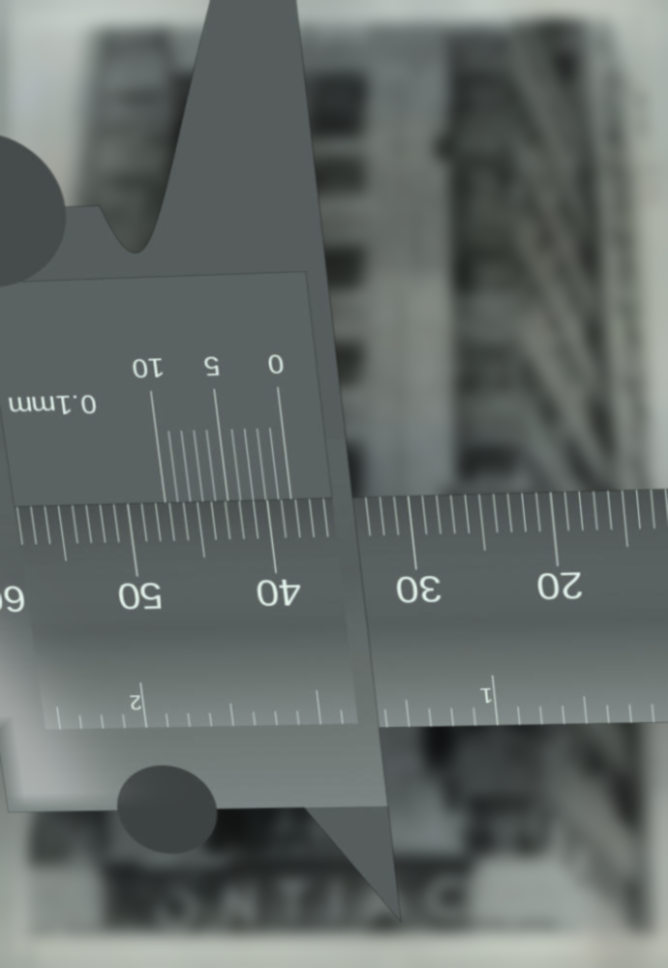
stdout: value=38.3 unit=mm
